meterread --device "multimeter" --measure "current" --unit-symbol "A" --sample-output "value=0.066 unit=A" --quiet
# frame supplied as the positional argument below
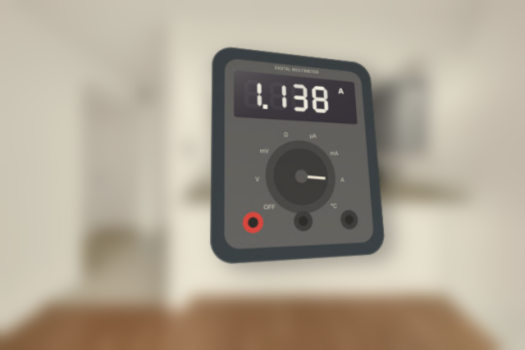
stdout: value=1.138 unit=A
